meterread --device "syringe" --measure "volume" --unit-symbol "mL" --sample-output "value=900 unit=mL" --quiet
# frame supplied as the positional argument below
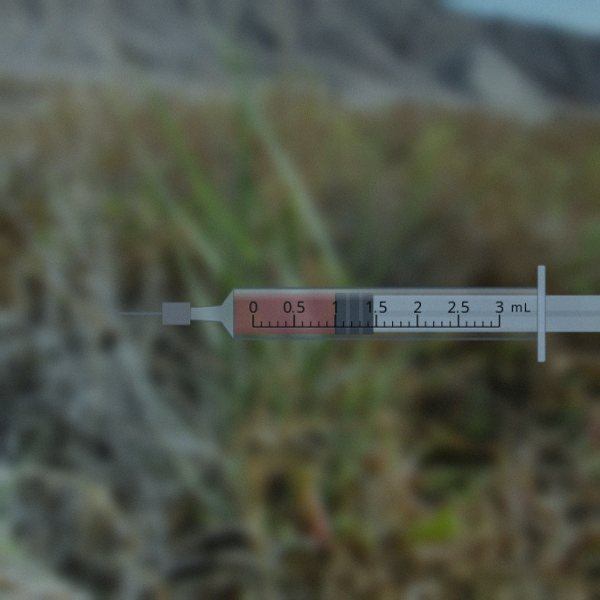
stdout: value=1 unit=mL
